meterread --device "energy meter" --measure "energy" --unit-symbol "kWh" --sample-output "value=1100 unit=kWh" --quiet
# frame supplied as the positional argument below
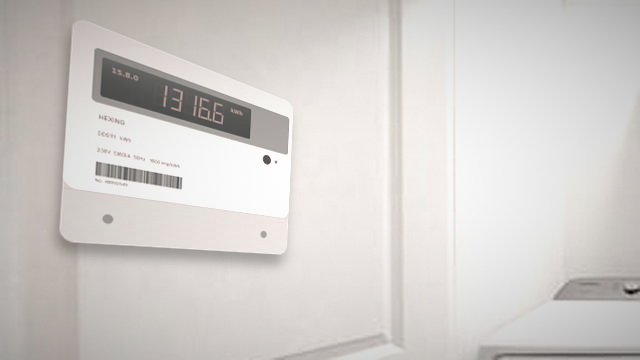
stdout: value=1316.6 unit=kWh
